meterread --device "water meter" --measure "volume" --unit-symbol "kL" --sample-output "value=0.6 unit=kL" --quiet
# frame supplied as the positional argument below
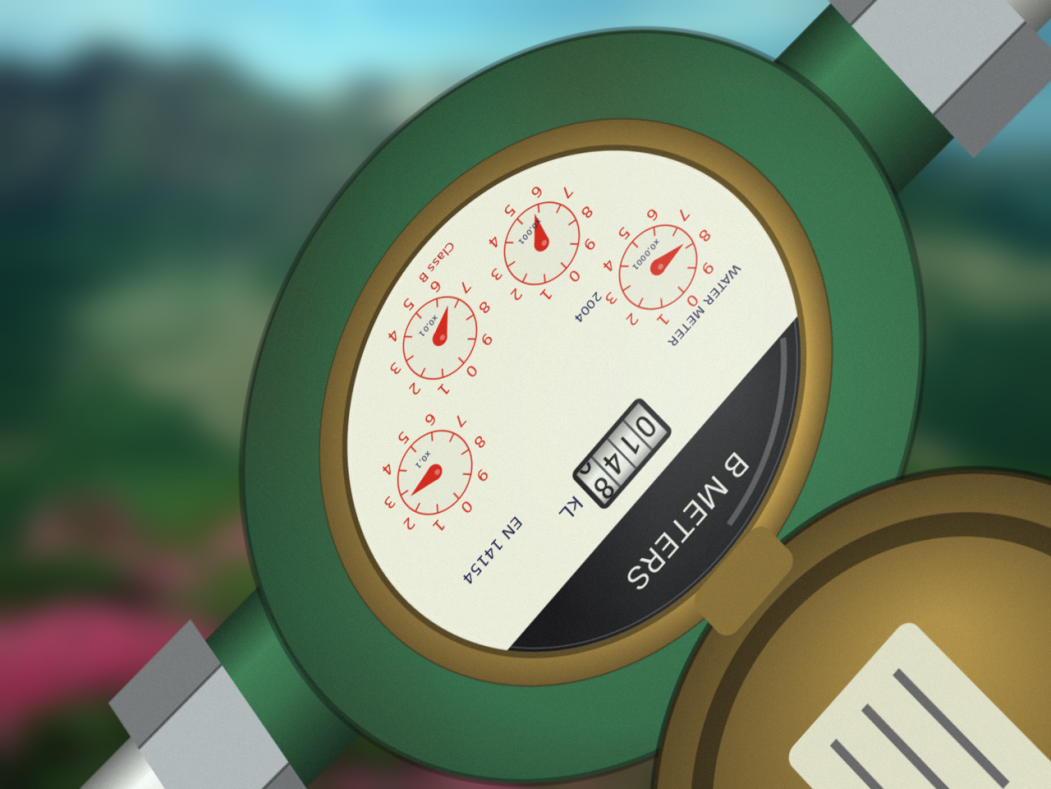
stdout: value=148.2657 unit=kL
